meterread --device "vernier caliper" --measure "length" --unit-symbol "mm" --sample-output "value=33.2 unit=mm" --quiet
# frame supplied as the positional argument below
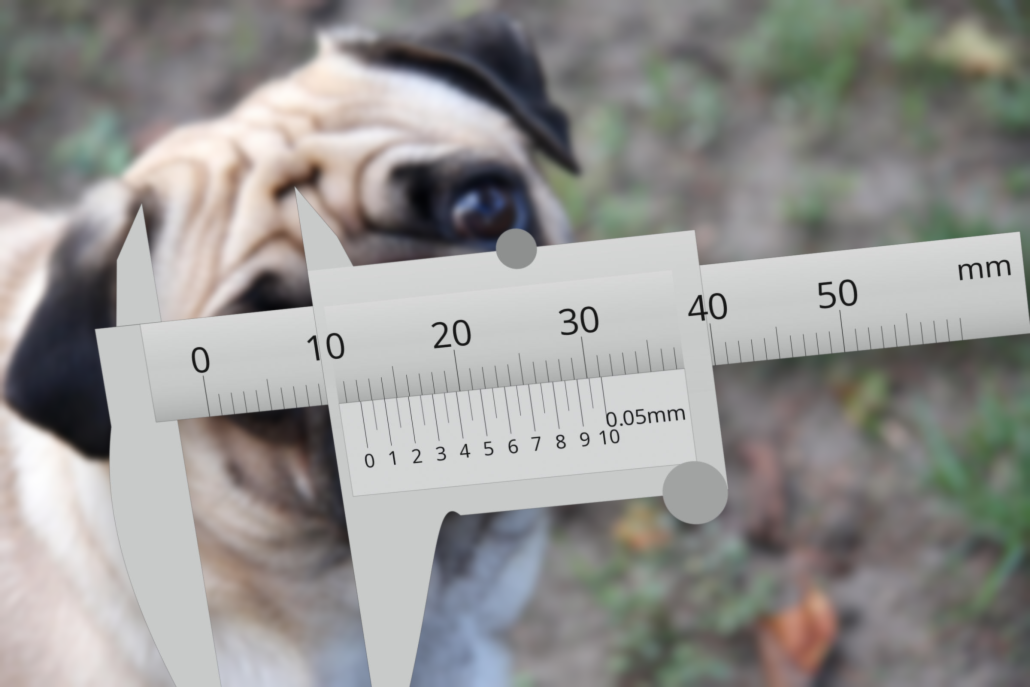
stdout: value=12.1 unit=mm
